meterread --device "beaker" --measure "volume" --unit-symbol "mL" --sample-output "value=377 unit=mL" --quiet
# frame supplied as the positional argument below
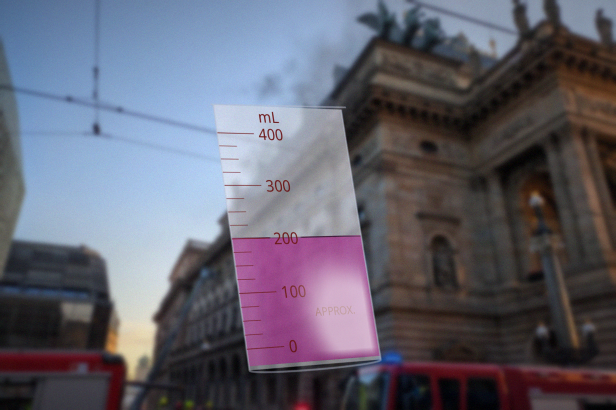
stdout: value=200 unit=mL
